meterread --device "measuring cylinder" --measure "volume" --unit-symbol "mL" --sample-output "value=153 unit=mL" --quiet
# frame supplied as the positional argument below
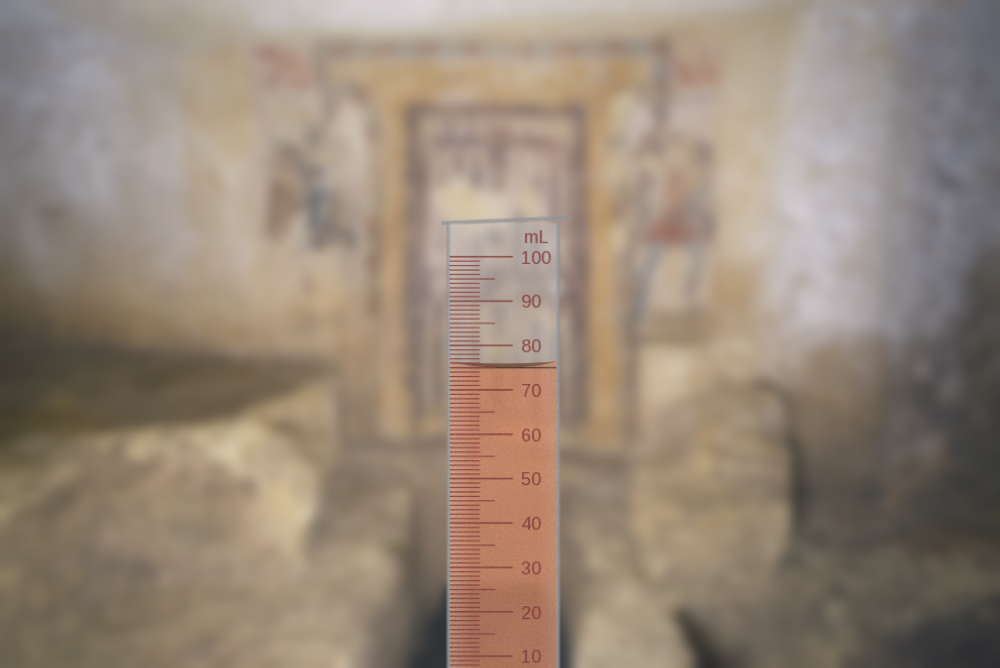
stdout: value=75 unit=mL
